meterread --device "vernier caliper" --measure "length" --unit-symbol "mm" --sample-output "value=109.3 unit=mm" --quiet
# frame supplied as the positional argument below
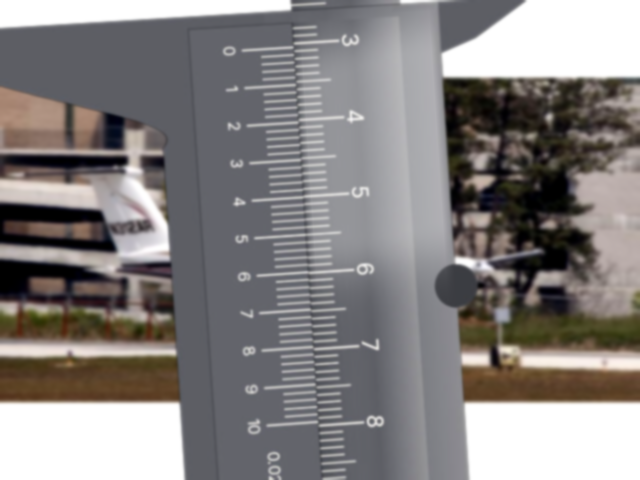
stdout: value=30.5 unit=mm
